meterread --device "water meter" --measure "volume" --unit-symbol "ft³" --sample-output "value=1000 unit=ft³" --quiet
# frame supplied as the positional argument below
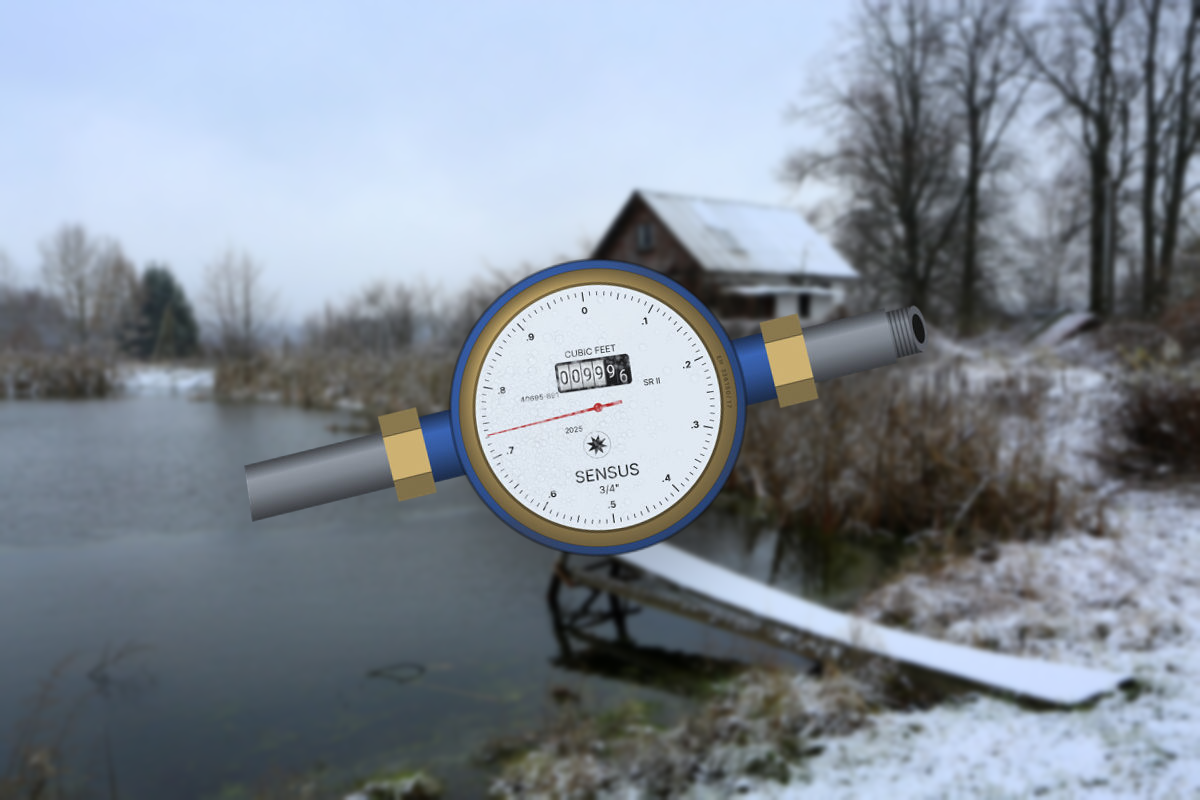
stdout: value=9995.73 unit=ft³
